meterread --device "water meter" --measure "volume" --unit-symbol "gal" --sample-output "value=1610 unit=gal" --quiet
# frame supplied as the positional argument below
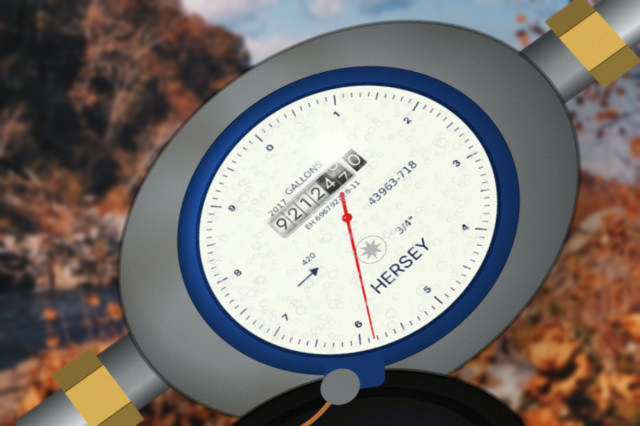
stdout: value=9212465.8 unit=gal
